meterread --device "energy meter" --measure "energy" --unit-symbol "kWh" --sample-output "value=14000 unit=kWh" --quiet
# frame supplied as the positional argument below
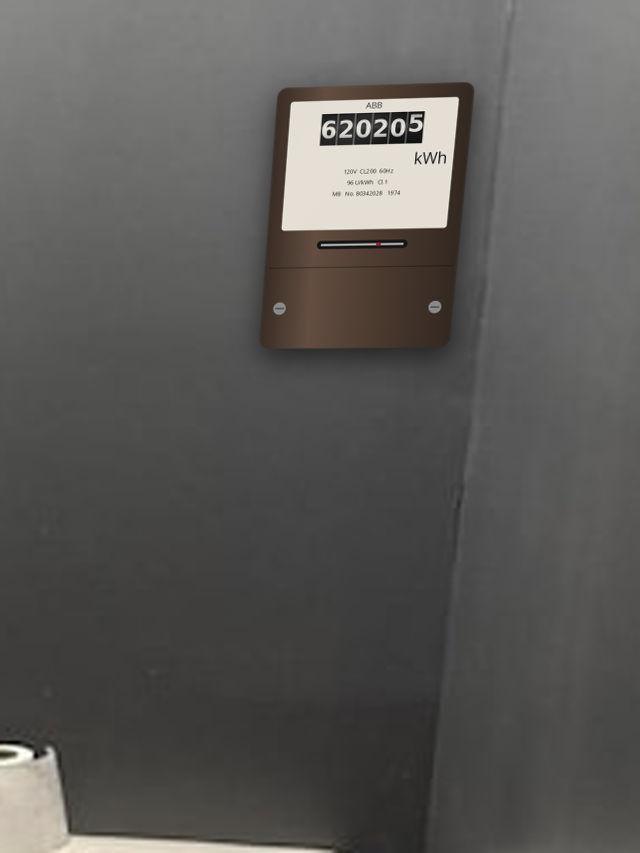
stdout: value=620205 unit=kWh
